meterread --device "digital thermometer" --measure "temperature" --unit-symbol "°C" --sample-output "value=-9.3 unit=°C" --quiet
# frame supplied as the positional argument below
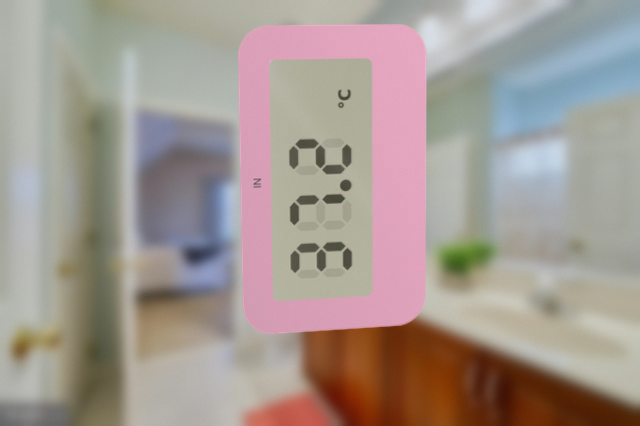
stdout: value=37.2 unit=°C
